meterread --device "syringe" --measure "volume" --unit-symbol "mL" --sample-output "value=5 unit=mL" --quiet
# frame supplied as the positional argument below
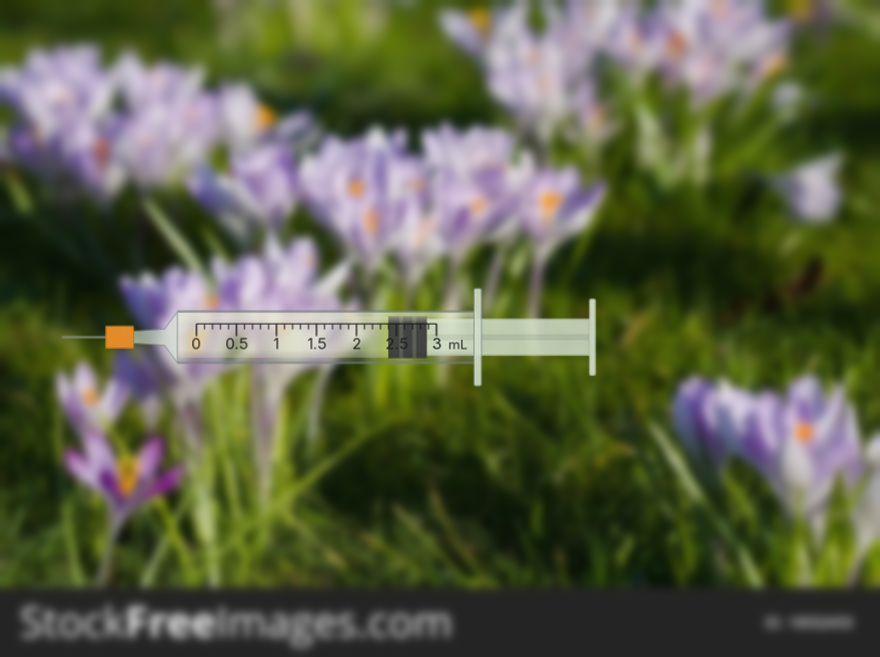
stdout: value=2.4 unit=mL
